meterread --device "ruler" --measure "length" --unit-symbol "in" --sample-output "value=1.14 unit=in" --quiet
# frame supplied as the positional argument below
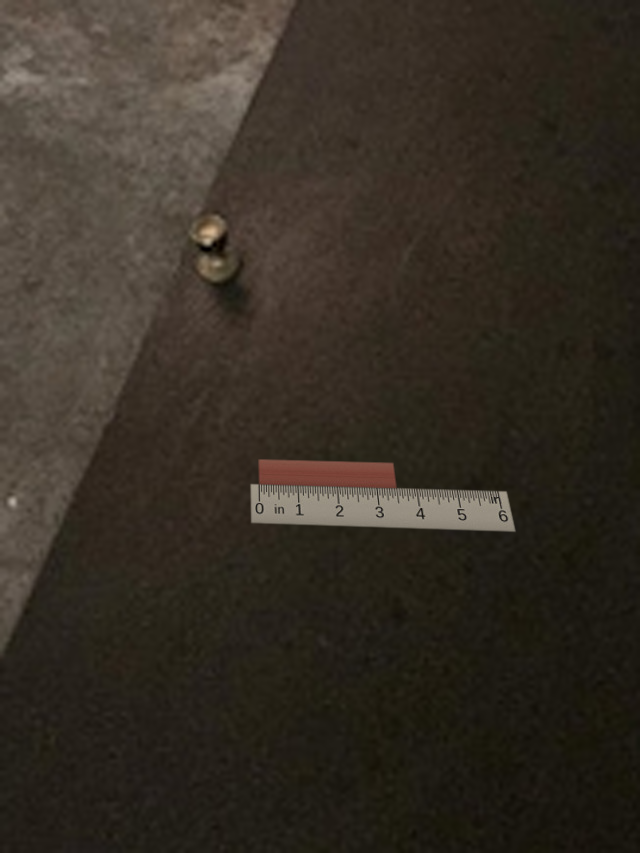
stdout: value=3.5 unit=in
